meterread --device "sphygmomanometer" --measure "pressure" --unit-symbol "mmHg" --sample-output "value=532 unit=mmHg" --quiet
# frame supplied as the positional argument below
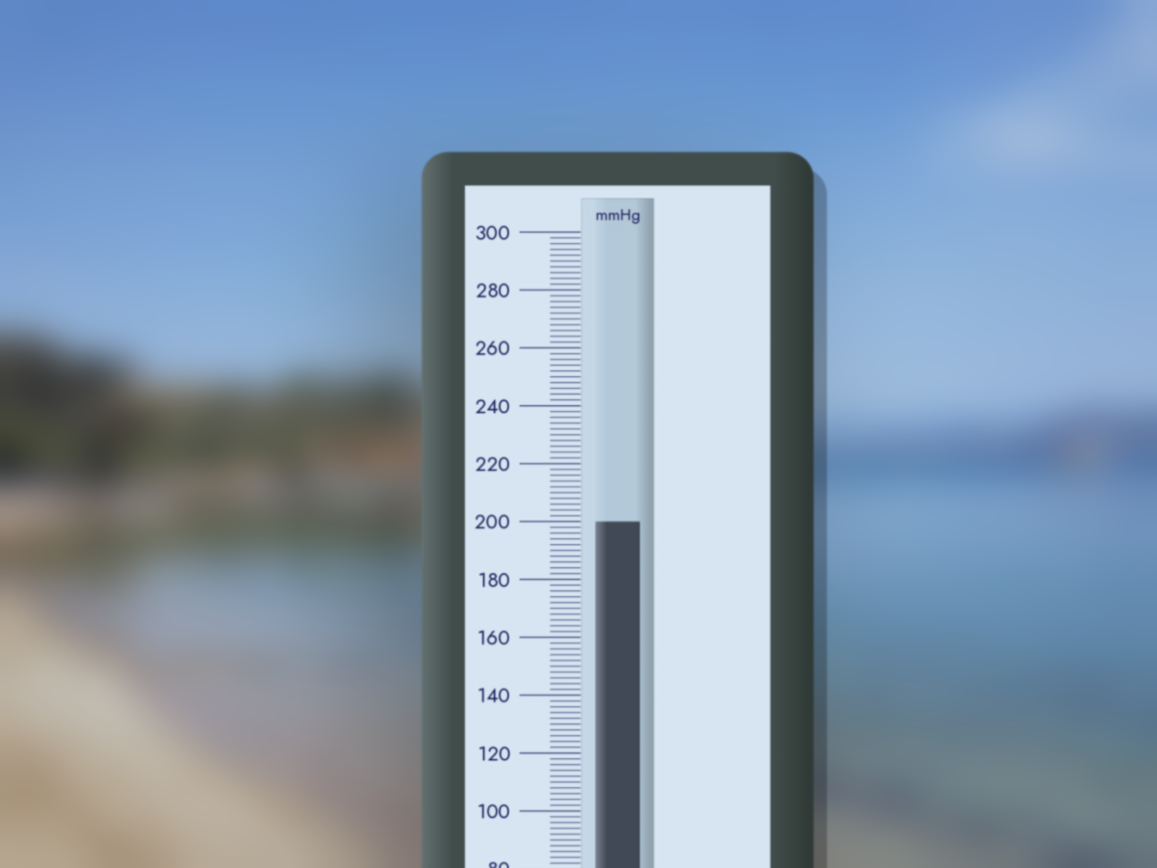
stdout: value=200 unit=mmHg
